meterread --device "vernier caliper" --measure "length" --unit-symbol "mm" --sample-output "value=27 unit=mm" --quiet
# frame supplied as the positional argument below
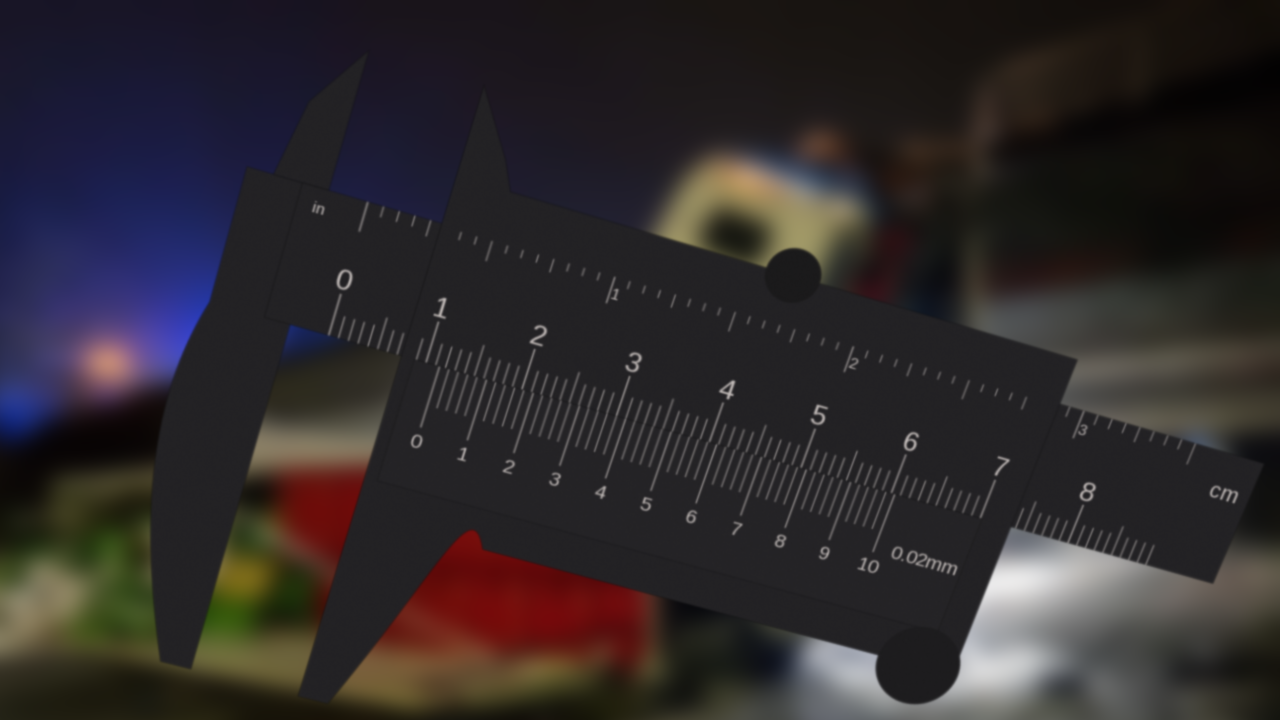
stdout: value=11.4 unit=mm
